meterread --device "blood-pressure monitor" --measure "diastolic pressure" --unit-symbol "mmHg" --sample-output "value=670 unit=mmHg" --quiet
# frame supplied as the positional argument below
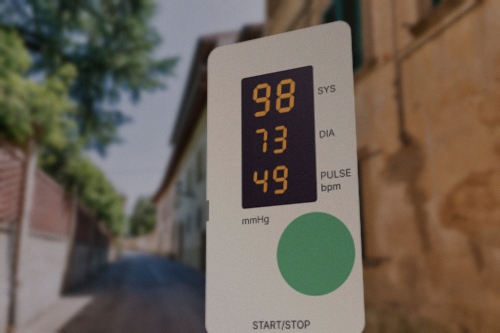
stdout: value=73 unit=mmHg
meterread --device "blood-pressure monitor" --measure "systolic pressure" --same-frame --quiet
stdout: value=98 unit=mmHg
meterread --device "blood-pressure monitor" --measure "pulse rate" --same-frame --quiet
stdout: value=49 unit=bpm
